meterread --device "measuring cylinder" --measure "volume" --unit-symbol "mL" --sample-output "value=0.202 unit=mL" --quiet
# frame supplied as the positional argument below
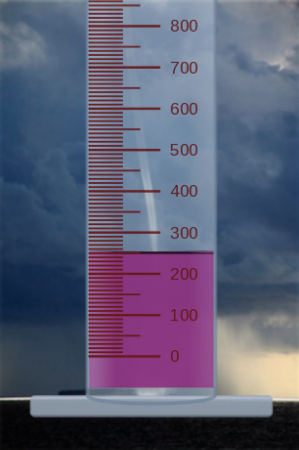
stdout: value=250 unit=mL
